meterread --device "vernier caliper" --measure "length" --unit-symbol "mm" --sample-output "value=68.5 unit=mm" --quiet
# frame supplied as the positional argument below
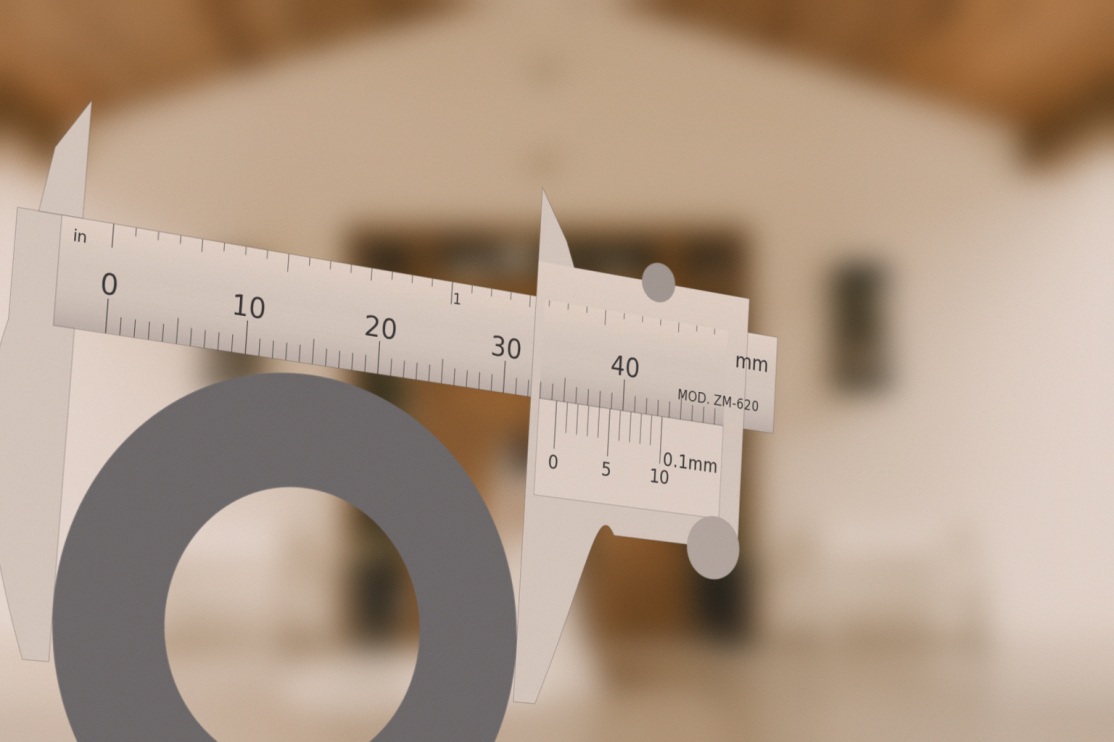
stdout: value=34.4 unit=mm
